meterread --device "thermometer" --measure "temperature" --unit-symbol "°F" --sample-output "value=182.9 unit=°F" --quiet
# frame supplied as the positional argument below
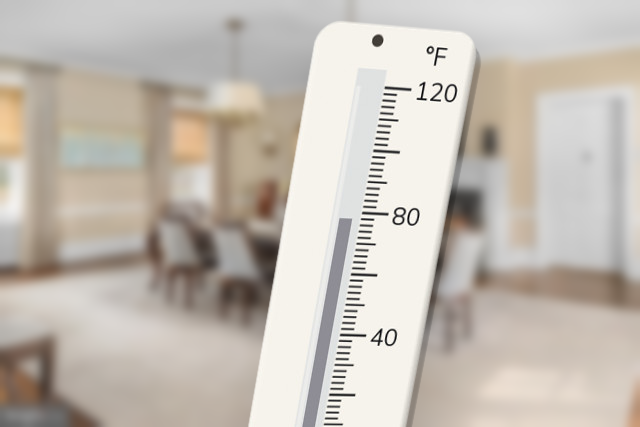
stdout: value=78 unit=°F
